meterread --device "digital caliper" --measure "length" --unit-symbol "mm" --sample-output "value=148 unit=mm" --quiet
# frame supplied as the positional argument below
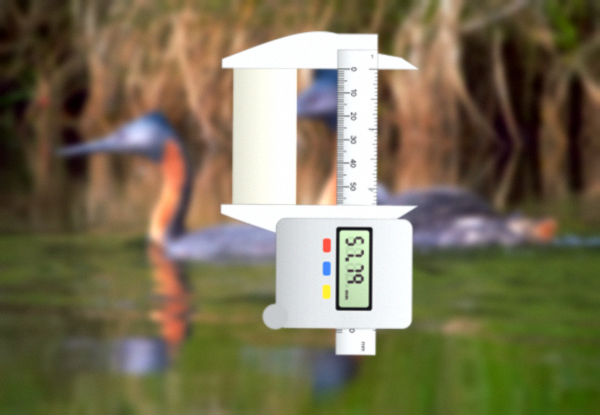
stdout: value=57.79 unit=mm
